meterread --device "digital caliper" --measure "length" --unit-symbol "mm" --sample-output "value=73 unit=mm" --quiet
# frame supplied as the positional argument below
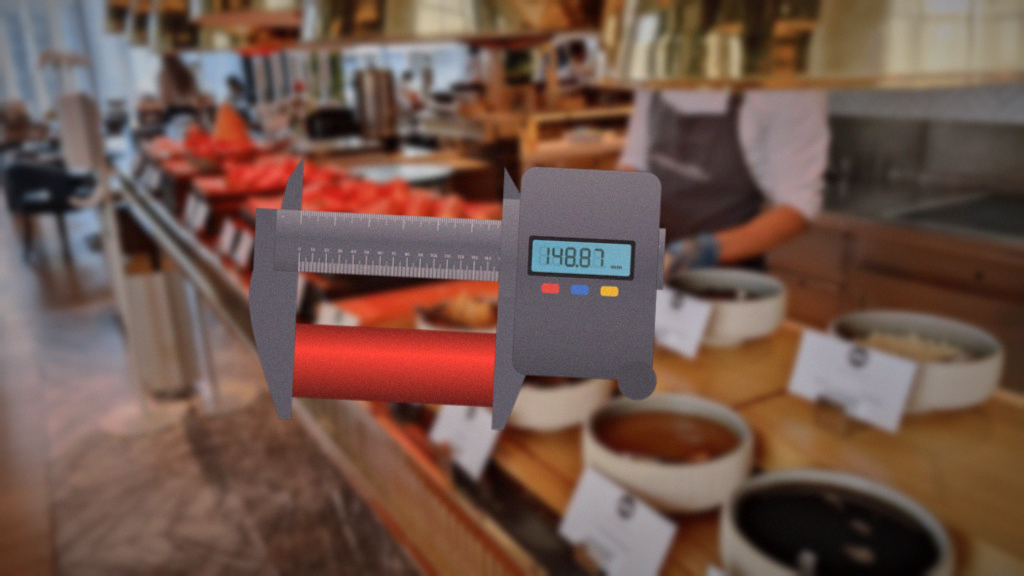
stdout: value=148.87 unit=mm
